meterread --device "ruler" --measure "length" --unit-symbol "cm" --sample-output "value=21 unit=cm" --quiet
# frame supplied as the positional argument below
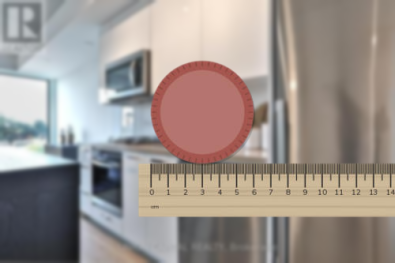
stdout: value=6 unit=cm
